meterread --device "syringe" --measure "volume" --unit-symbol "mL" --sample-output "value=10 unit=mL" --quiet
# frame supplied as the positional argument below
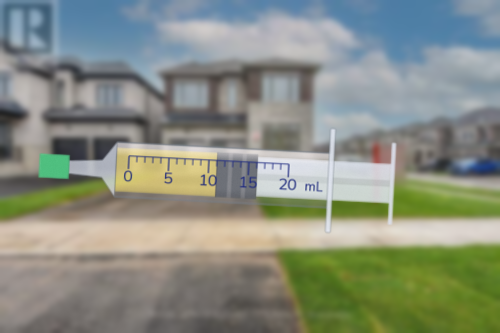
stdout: value=11 unit=mL
